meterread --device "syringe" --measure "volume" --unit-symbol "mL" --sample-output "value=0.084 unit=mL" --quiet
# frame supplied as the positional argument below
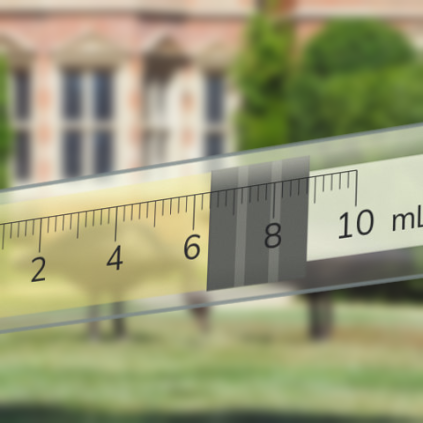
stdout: value=6.4 unit=mL
